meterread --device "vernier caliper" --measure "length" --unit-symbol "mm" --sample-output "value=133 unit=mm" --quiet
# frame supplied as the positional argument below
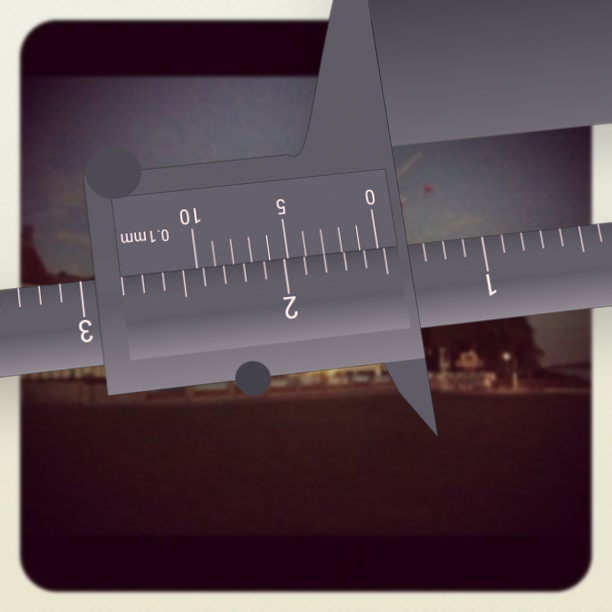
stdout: value=15.3 unit=mm
